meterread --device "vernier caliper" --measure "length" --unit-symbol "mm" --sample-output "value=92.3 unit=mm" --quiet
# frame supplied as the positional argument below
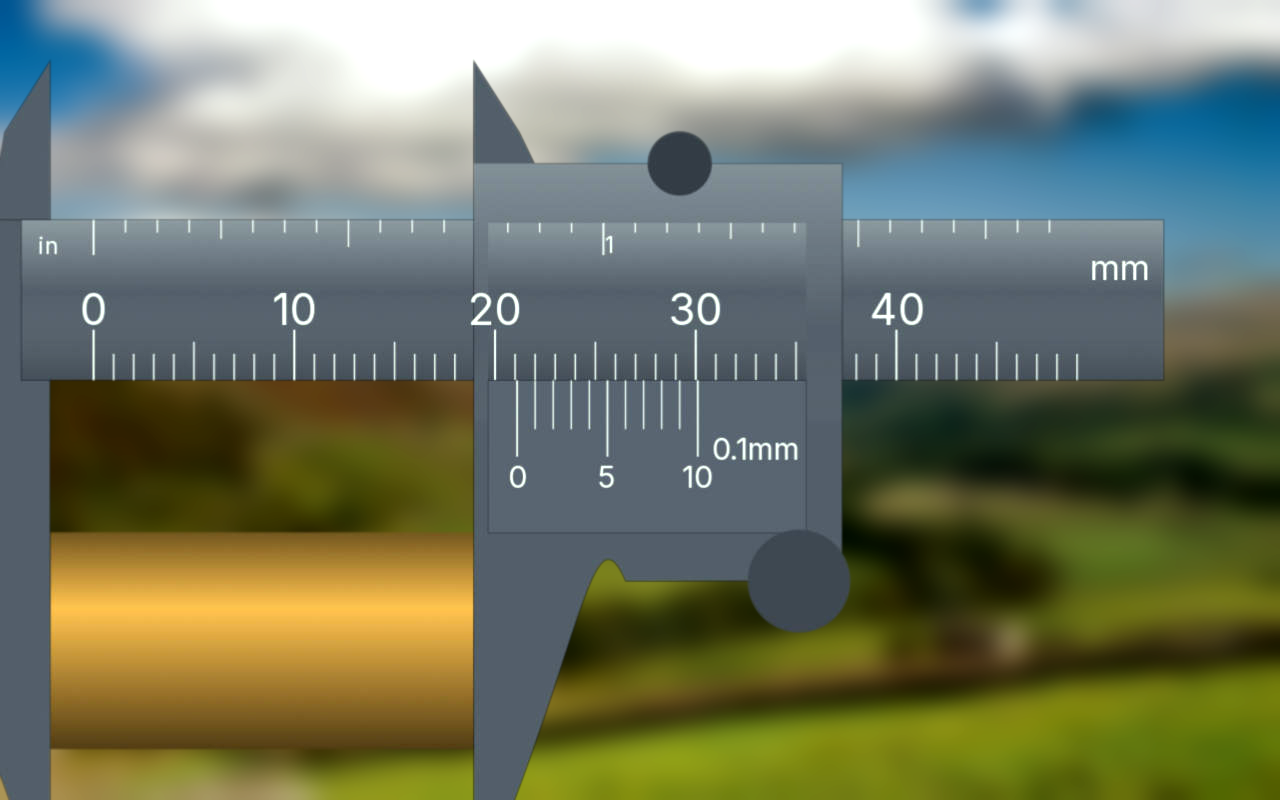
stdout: value=21.1 unit=mm
